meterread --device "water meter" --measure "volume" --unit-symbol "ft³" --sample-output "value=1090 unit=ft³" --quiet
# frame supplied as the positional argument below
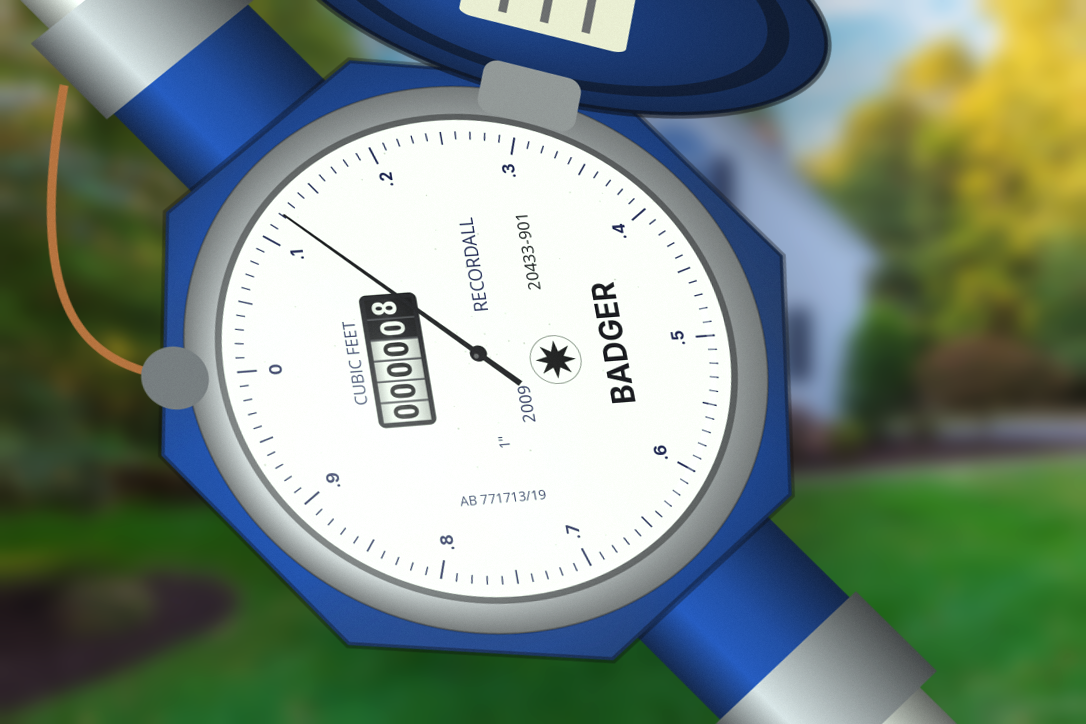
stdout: value=8.12 unit=ft³
